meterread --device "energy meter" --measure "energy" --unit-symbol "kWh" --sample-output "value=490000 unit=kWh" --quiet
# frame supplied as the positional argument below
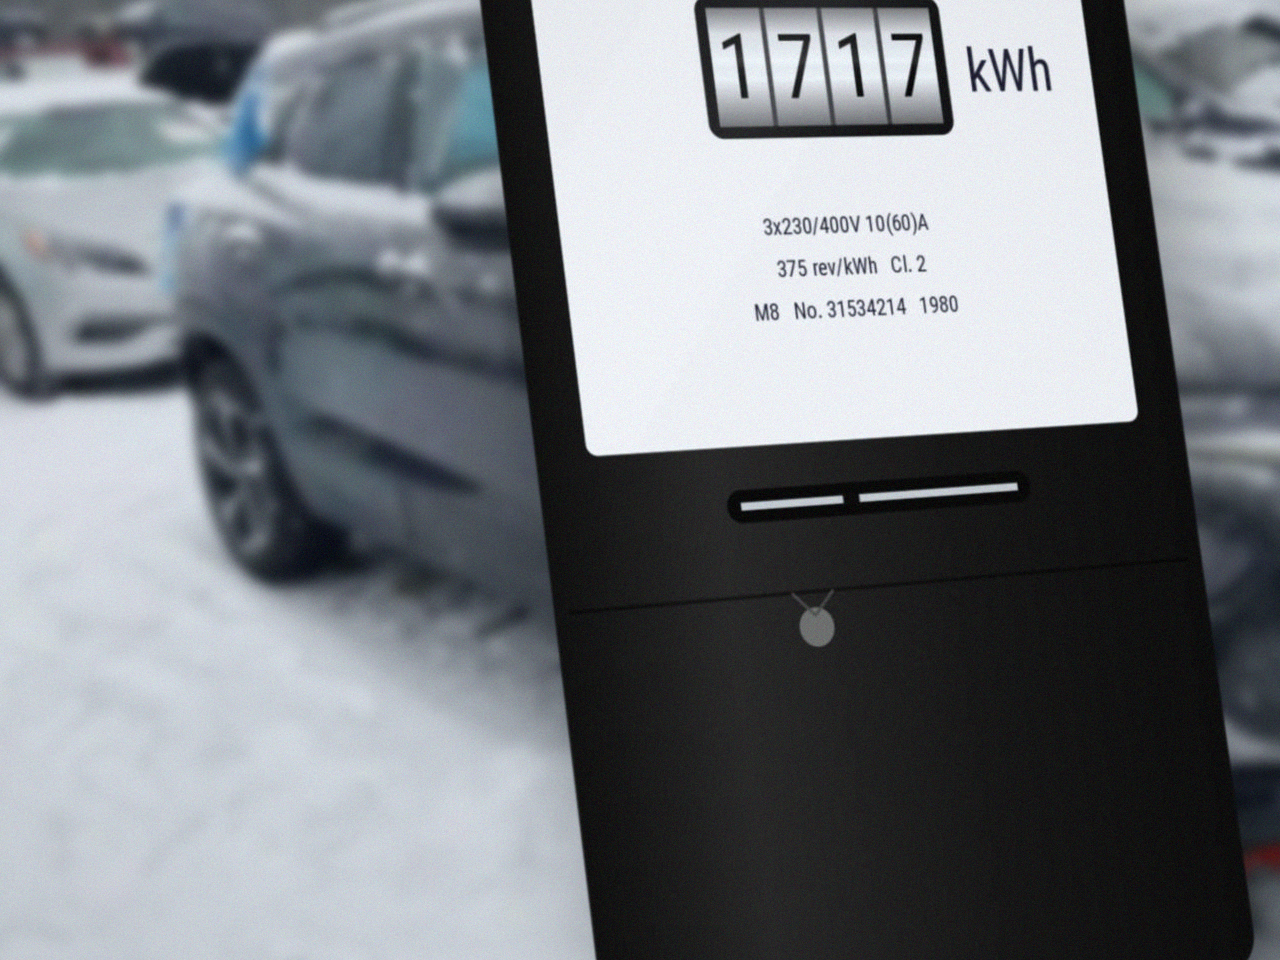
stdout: value=1717 unit=kWh
